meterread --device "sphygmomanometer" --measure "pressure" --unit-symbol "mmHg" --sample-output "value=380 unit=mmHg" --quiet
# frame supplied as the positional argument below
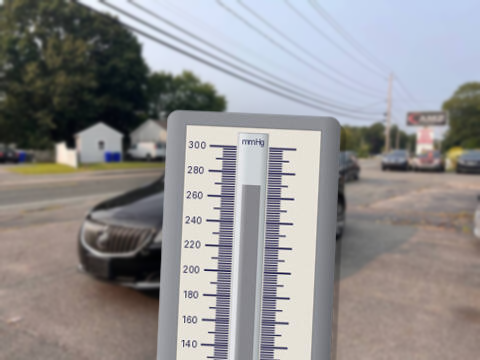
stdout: value=270 unit=mmHg
